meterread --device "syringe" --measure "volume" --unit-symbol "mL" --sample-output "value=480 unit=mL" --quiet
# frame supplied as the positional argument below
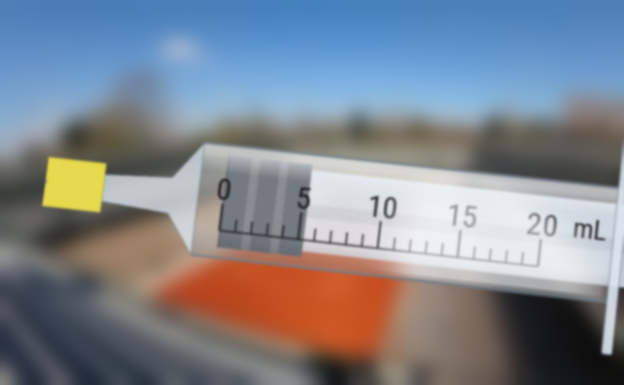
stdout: value=0 unit=mL
